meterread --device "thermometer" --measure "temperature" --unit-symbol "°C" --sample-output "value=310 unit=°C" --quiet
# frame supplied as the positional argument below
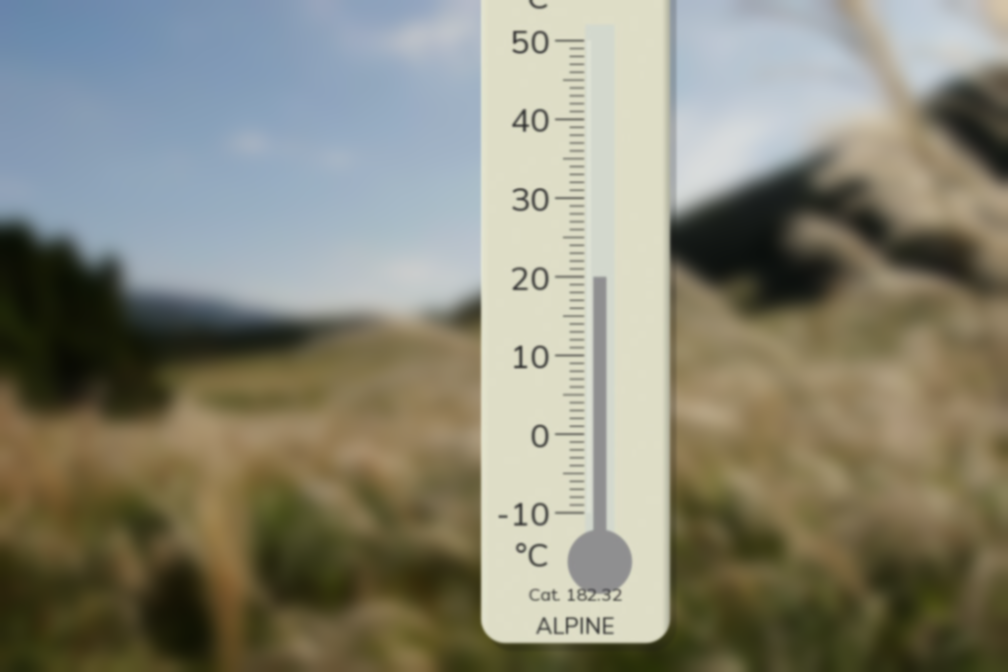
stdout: value=20 unit=°C
